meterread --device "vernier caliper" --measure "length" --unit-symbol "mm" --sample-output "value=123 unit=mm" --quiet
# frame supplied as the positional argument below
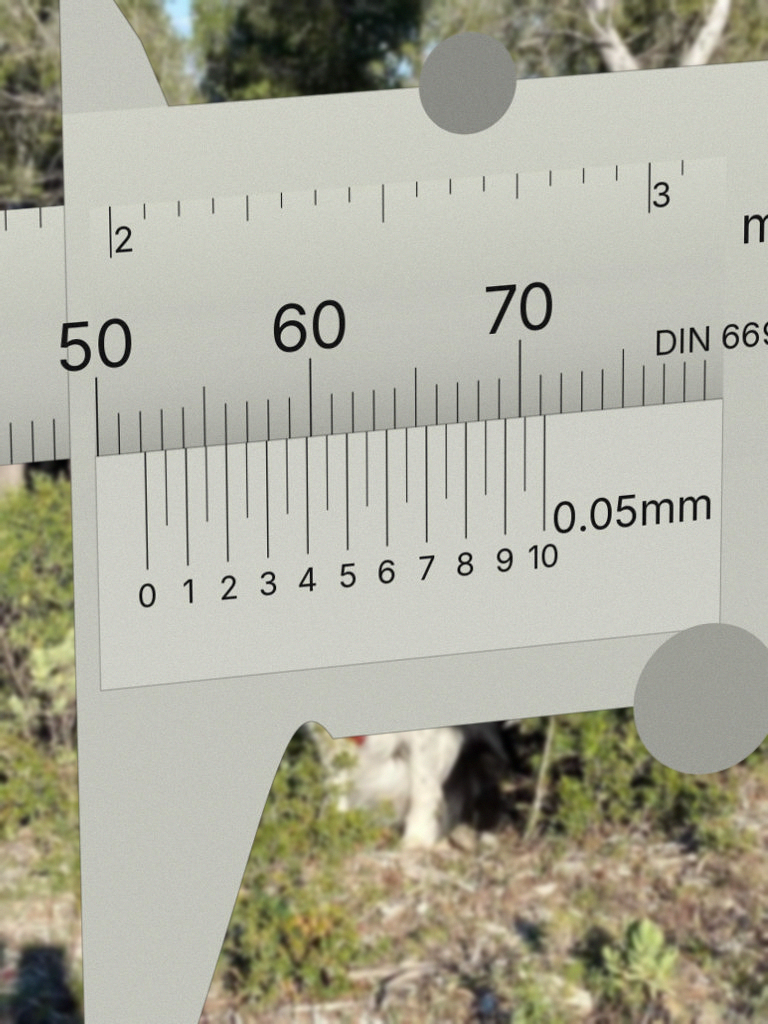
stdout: value=52.2 unit=mm
